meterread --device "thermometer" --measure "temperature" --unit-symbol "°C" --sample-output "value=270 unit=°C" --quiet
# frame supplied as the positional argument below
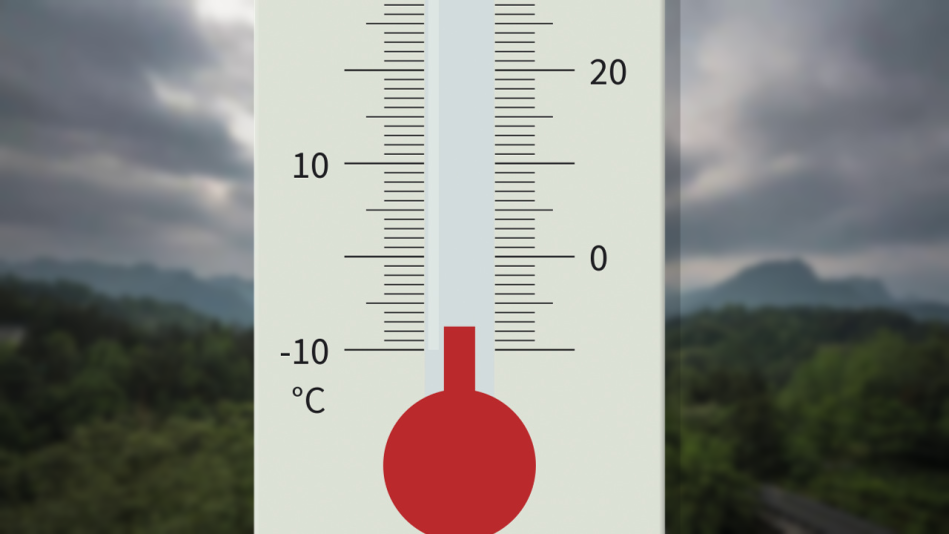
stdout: value=-7.5 unit=°C
